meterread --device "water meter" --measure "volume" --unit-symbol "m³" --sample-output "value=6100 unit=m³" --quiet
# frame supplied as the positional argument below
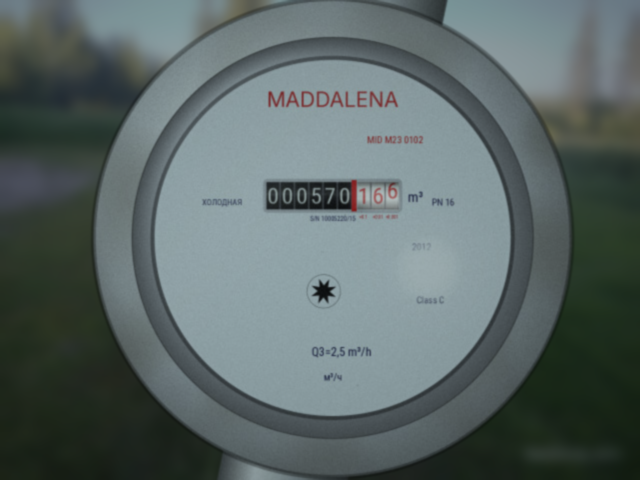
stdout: value=570.166 unit=m³
